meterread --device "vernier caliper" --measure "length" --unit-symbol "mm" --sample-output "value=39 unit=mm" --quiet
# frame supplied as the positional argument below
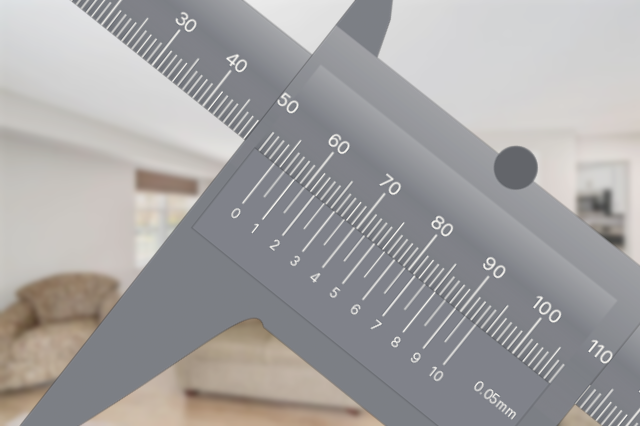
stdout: value=54.0 unit=mm
